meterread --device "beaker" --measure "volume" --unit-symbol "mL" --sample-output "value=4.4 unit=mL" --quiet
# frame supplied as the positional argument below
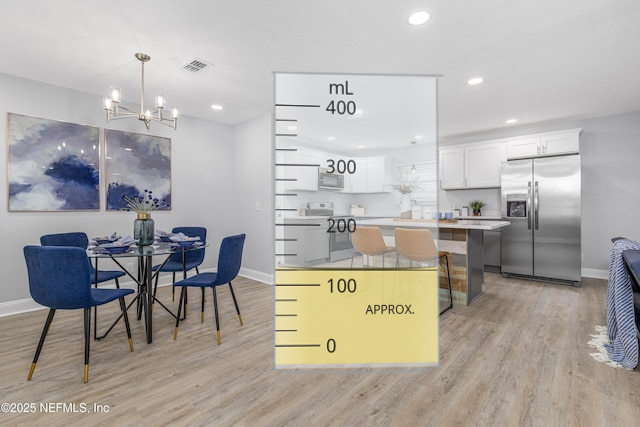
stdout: value=125 unit=mL
